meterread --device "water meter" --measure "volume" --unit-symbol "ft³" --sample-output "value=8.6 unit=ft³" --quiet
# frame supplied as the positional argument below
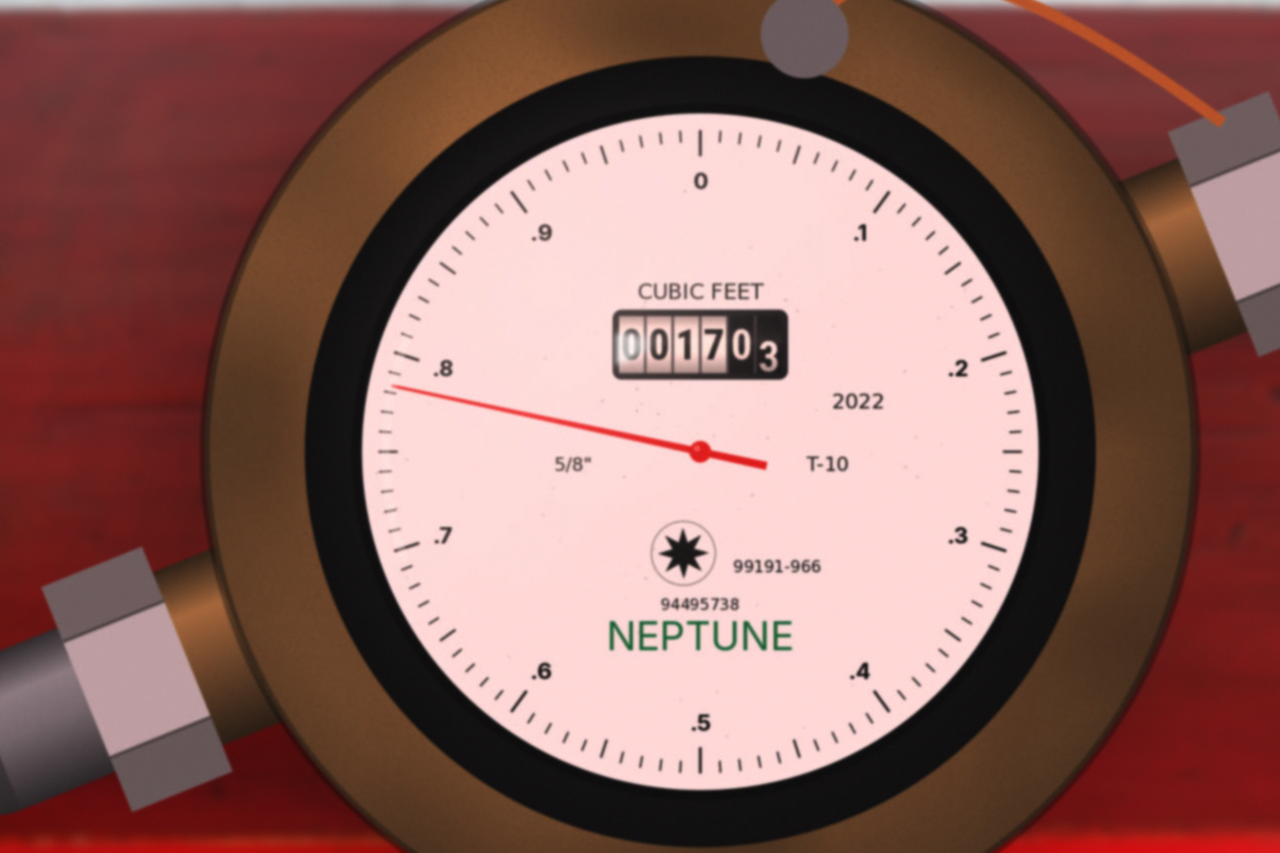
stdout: value=1702.78 unit=ft³
